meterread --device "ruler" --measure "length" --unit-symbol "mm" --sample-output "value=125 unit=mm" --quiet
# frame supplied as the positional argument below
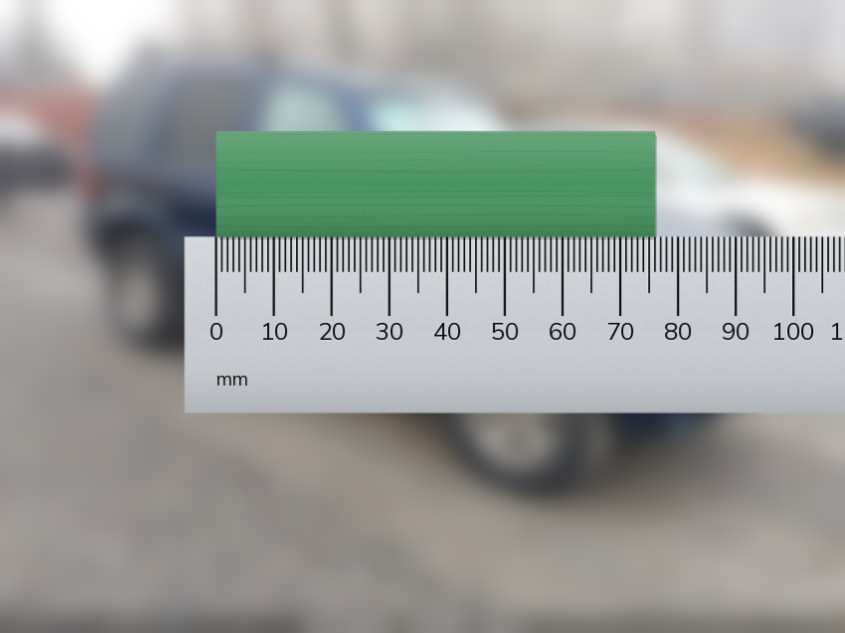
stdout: value=76 unit=mm
